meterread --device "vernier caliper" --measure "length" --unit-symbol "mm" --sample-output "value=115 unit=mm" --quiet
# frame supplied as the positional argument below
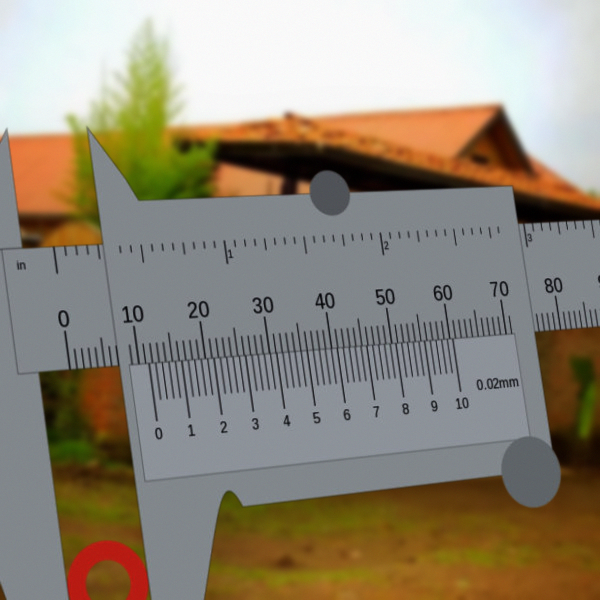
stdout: value=11.5 unit=mm
